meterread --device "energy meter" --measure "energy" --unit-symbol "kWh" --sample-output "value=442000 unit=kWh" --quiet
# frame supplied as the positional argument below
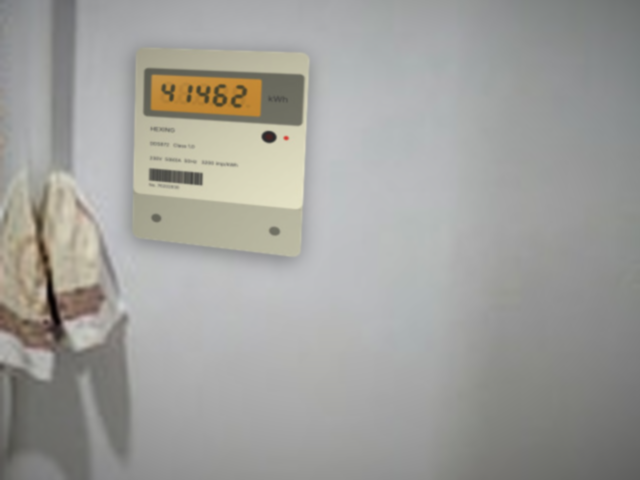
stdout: value=41462 unit=kWh
